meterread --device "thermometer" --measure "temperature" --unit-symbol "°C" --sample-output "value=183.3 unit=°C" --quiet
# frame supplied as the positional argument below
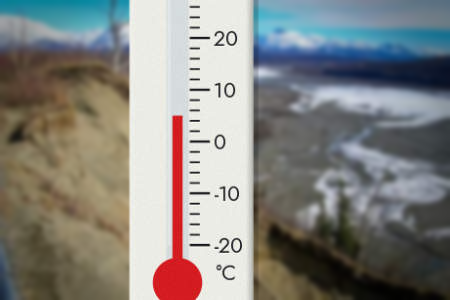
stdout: value=5 unit=°C
